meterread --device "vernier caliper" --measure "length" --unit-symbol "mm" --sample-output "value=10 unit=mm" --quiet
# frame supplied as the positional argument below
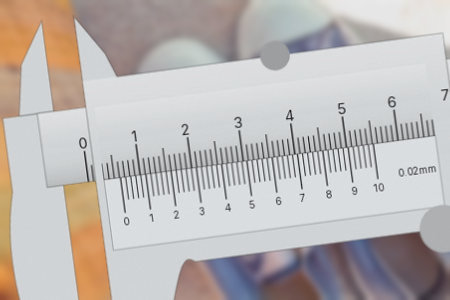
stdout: value=6.2 unit=mm
